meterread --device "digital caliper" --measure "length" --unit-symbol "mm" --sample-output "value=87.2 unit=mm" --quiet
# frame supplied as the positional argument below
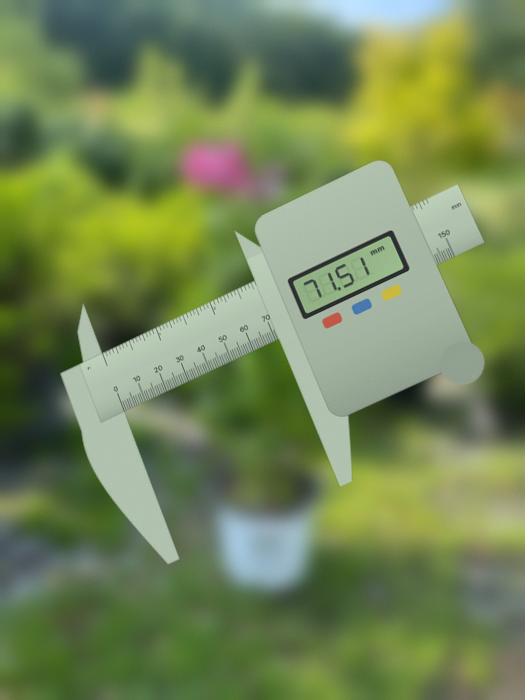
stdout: value=71.51 unit=mm
